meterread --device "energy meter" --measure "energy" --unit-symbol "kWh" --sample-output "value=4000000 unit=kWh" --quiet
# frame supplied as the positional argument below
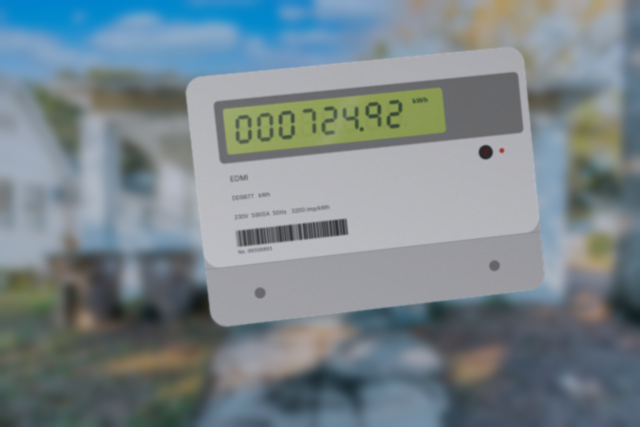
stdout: value=724.92 unit=kWh
